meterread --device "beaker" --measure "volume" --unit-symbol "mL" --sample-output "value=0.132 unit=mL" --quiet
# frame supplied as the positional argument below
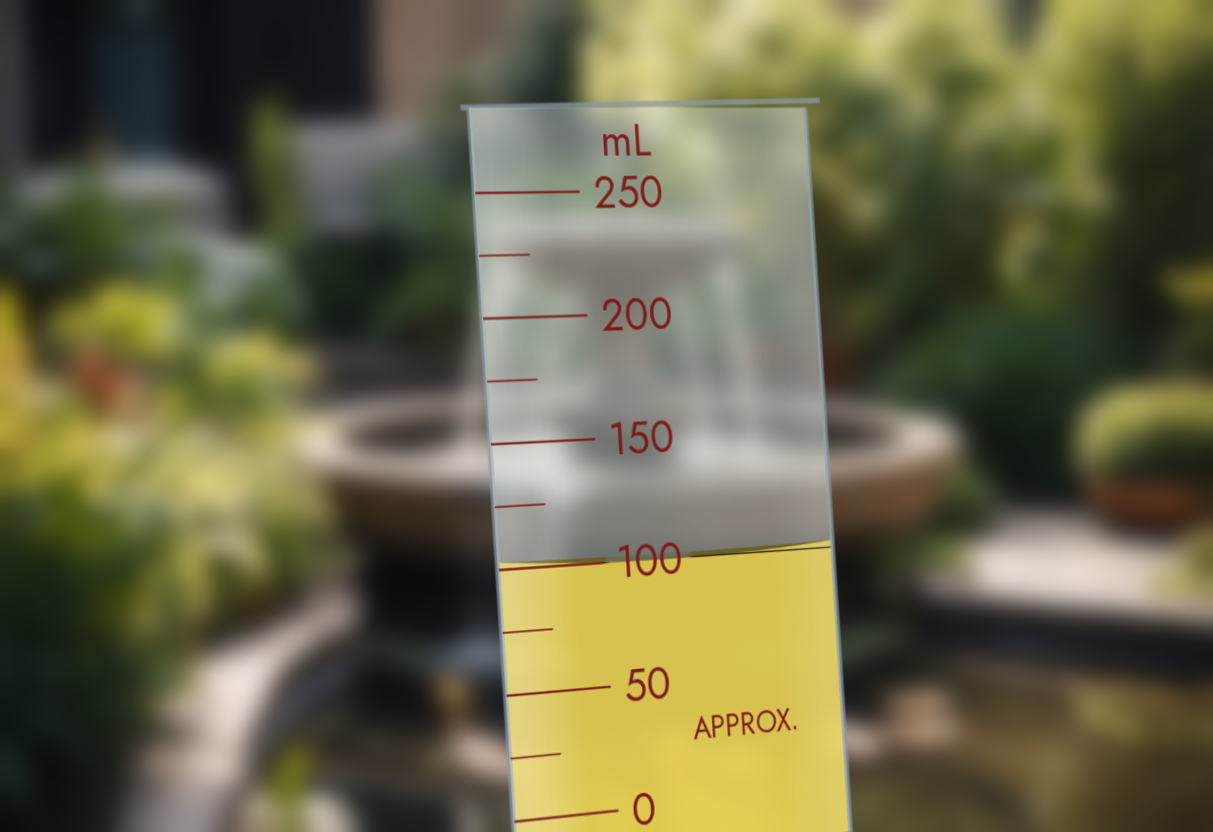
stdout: value=100 unit=mL
